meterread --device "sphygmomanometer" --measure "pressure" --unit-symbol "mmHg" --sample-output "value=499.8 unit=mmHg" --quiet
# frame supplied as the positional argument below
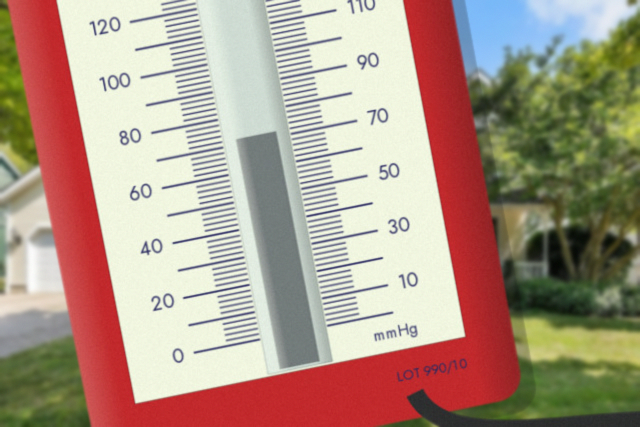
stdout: value=72 unit=mmHg
